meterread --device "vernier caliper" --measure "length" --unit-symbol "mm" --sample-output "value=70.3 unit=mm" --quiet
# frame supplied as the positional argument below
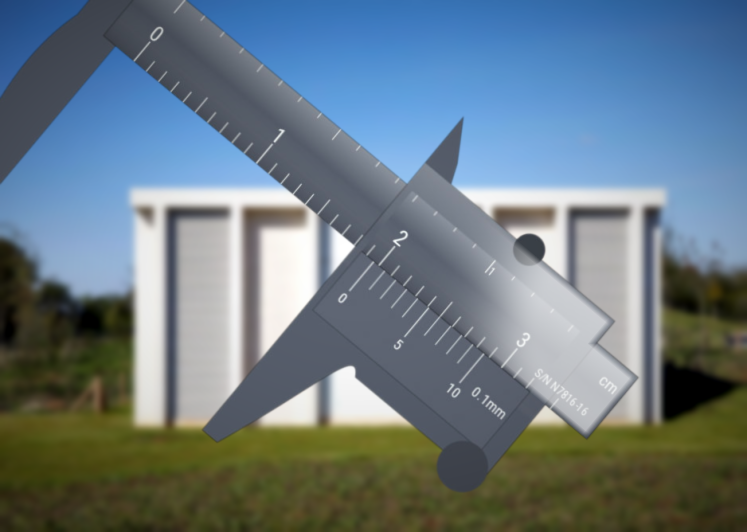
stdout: value=19.6 unit=mm
